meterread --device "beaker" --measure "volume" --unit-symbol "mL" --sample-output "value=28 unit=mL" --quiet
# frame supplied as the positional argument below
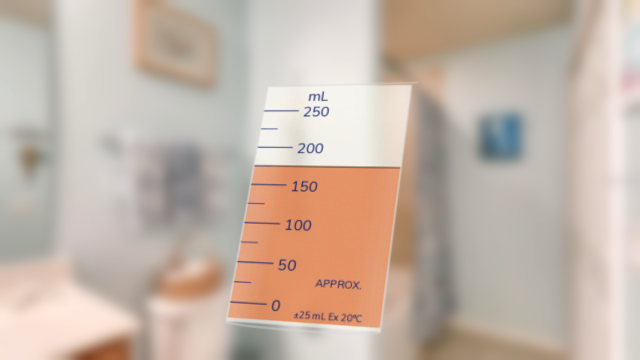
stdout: value=175 unit=mL
